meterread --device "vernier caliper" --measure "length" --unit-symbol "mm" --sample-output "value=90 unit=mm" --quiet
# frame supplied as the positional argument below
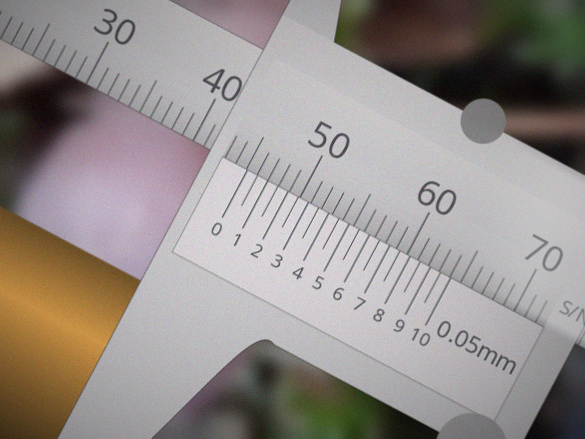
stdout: value=45.1 unit=mm
